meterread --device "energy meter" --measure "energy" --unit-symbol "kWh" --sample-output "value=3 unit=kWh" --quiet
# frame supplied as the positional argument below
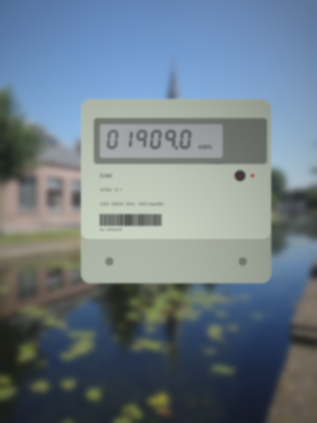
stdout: value=1909.0 unit=kWh
